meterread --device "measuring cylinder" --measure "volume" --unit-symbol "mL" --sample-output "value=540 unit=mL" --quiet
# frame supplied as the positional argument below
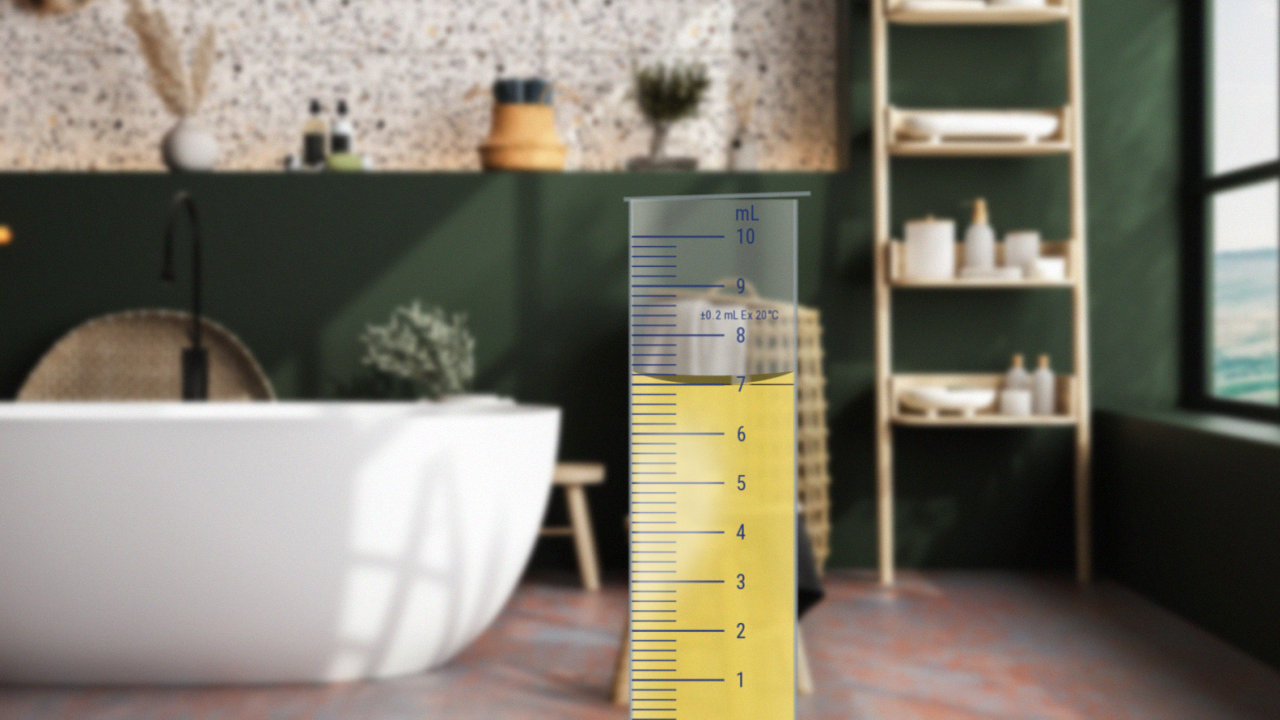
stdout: value=7 unit=mL
